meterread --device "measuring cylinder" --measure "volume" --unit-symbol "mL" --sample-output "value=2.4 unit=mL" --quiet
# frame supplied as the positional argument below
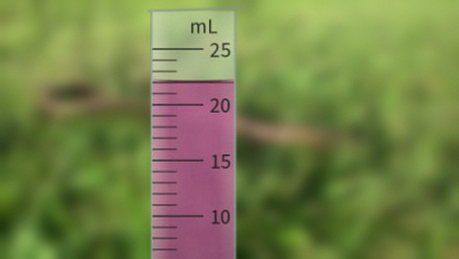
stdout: value=22 unit=mL
